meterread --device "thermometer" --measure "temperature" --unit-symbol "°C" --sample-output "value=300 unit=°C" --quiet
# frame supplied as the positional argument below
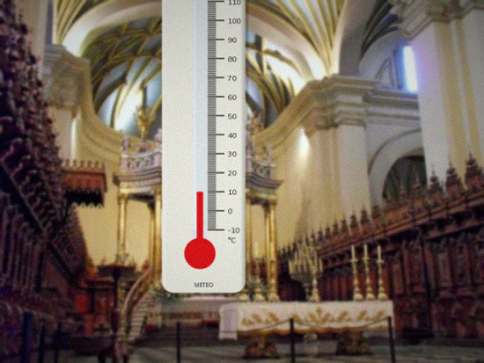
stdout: value=10 unit=°C
